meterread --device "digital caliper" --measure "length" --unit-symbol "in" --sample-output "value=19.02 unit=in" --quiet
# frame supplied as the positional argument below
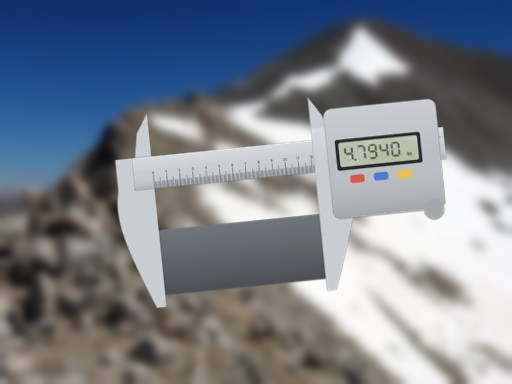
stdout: value=4.7940 unit=in
